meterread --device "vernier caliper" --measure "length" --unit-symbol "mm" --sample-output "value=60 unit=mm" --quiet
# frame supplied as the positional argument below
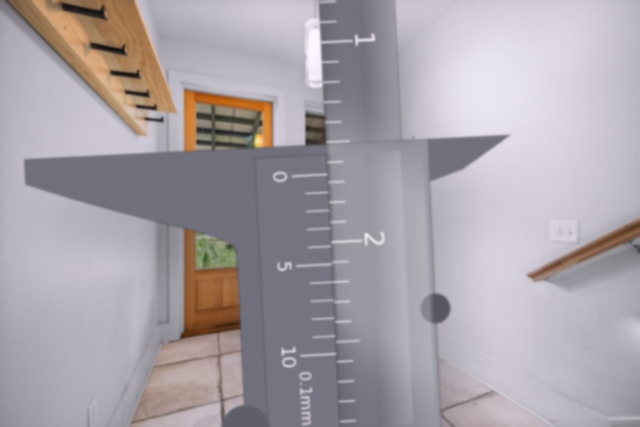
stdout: value=16.6 unit=mm
